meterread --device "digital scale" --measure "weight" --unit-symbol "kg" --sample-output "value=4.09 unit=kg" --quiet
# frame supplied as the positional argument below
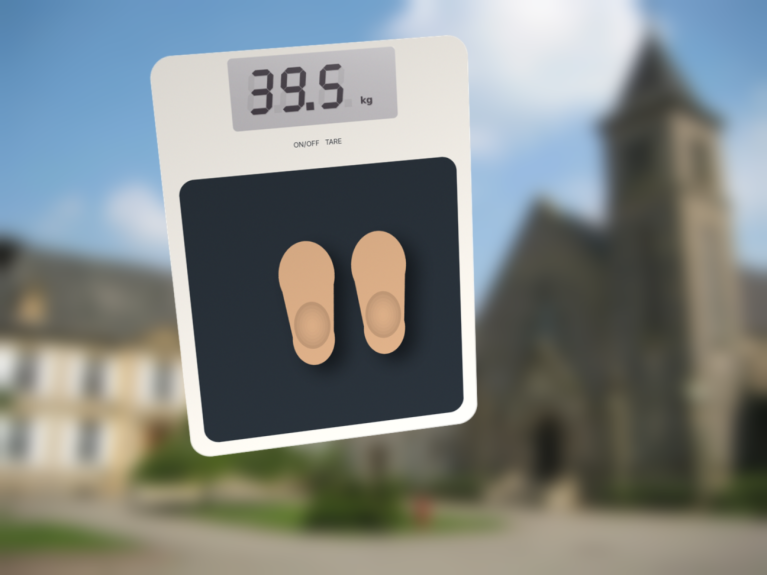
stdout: value=39.5 unit=kg
